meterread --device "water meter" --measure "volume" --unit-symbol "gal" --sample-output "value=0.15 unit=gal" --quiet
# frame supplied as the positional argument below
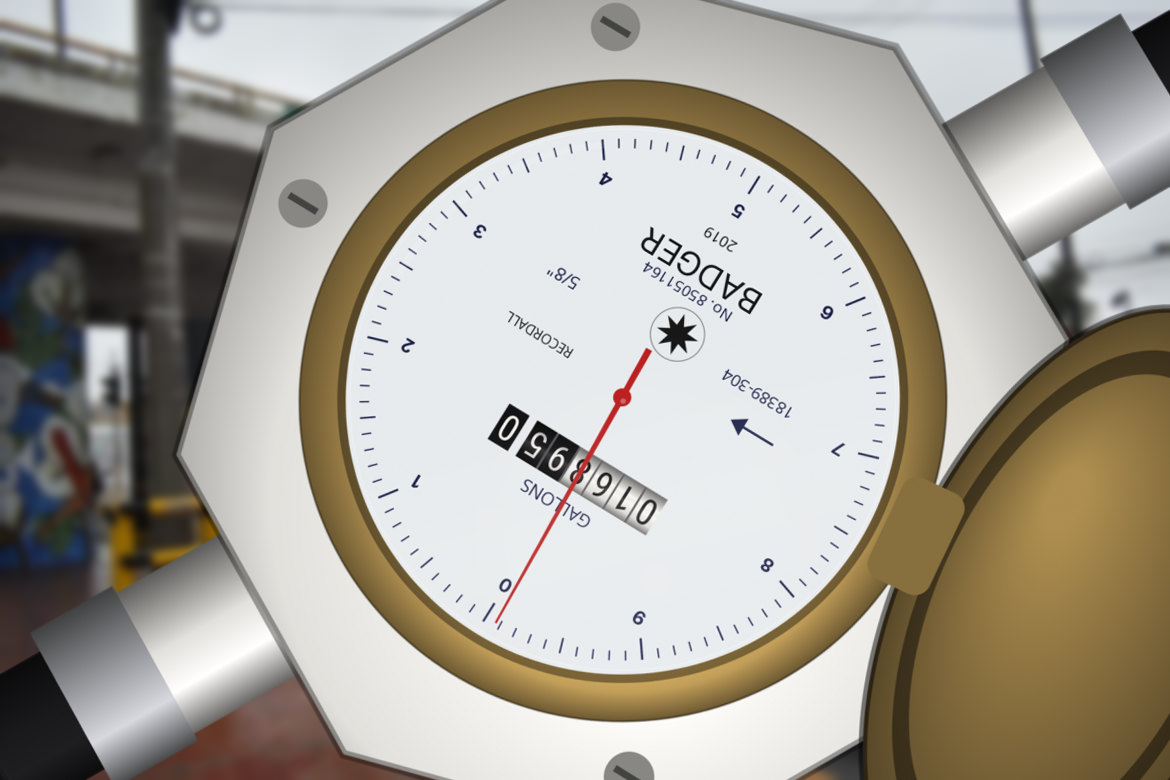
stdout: value=168949.9 unit=gal
